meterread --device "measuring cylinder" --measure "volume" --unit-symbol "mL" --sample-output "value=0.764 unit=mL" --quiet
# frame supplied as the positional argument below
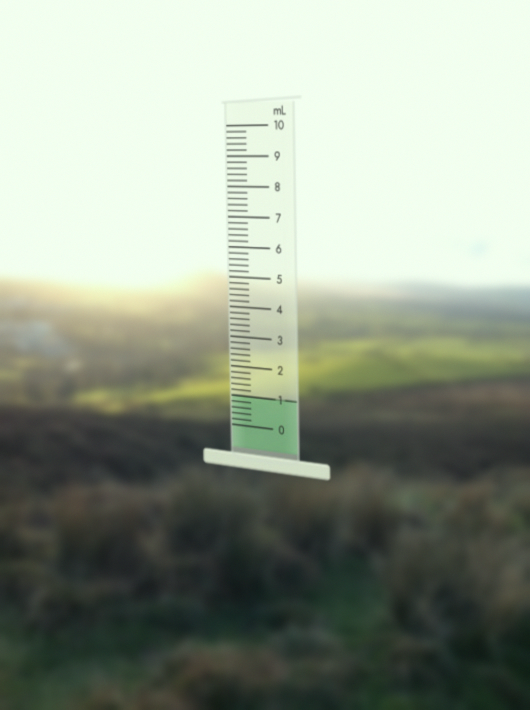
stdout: value=1 unit=mL
